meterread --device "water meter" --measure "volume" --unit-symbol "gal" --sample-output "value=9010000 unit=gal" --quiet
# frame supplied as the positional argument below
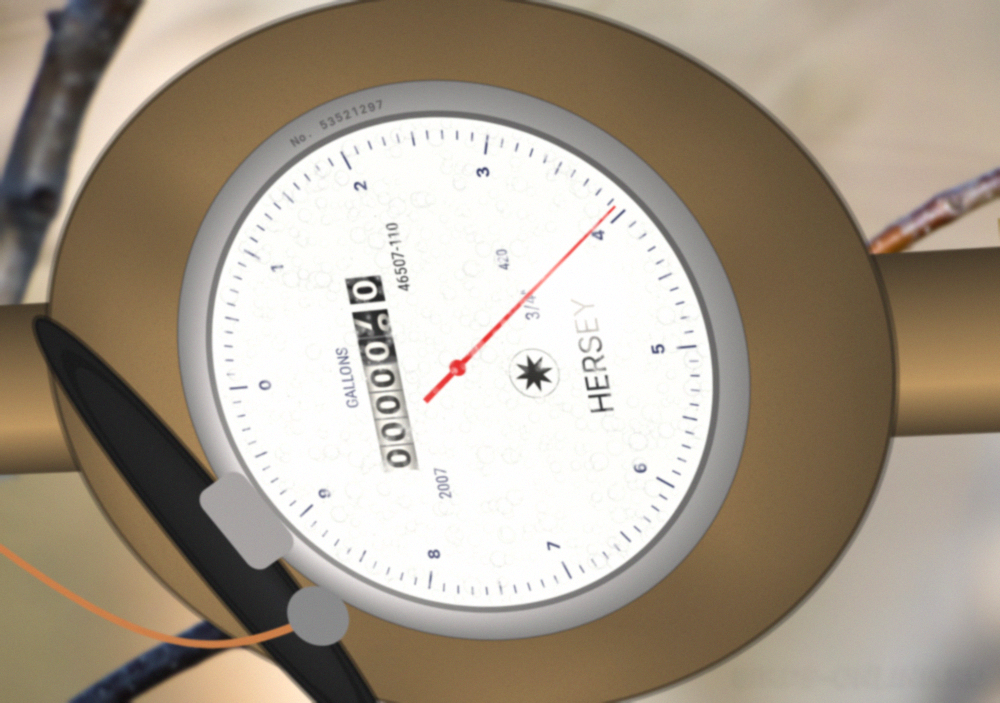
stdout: value=73.9 unit=gal
